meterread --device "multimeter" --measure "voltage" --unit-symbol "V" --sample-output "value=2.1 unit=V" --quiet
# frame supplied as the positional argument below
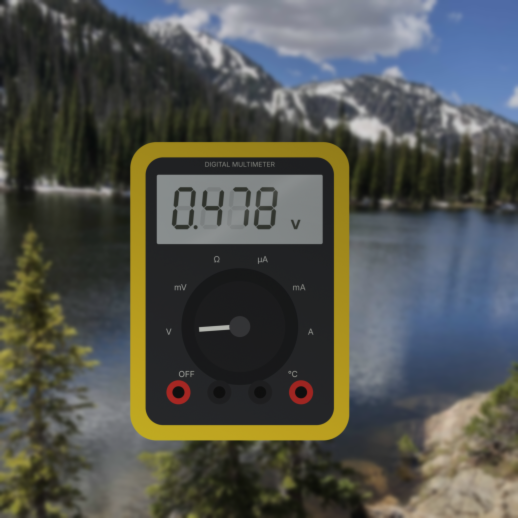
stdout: value=0.478 unit=V
